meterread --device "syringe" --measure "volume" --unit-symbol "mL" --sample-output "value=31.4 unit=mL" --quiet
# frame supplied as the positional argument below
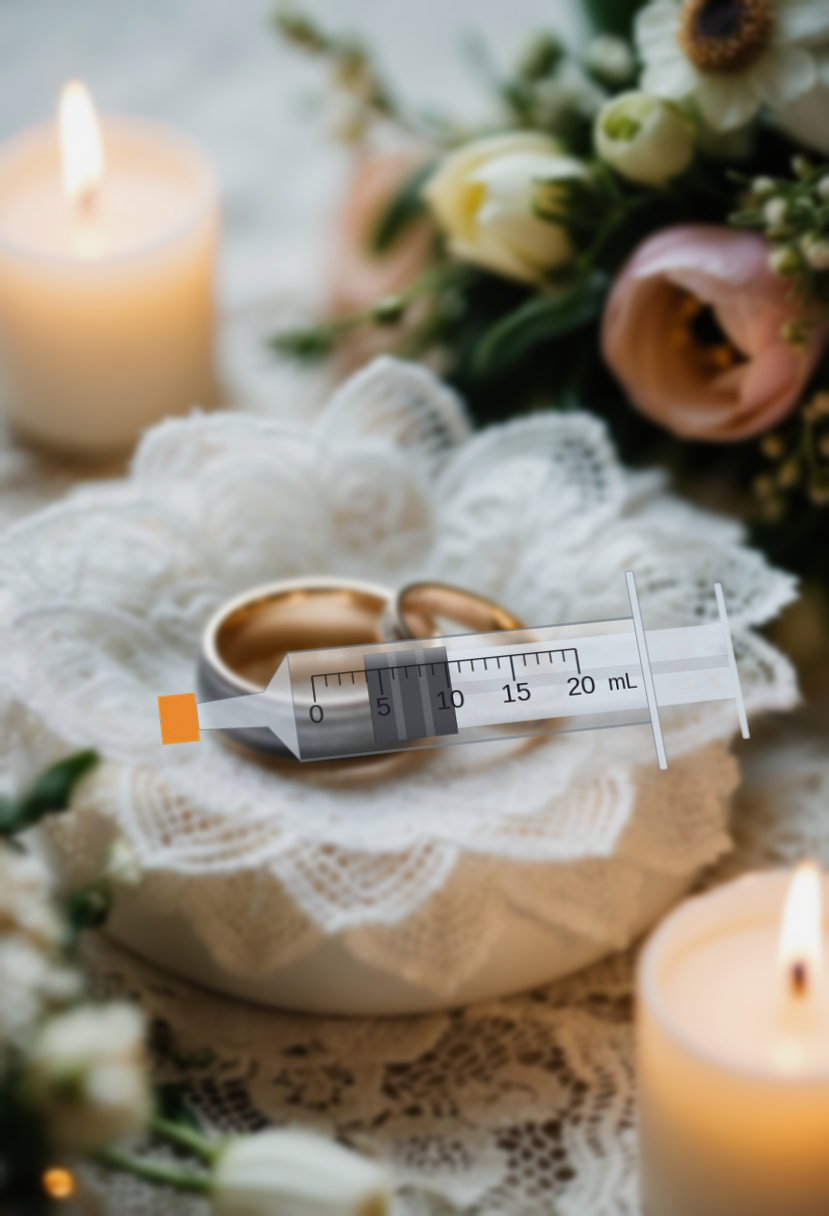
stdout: value=4 unit=mL
